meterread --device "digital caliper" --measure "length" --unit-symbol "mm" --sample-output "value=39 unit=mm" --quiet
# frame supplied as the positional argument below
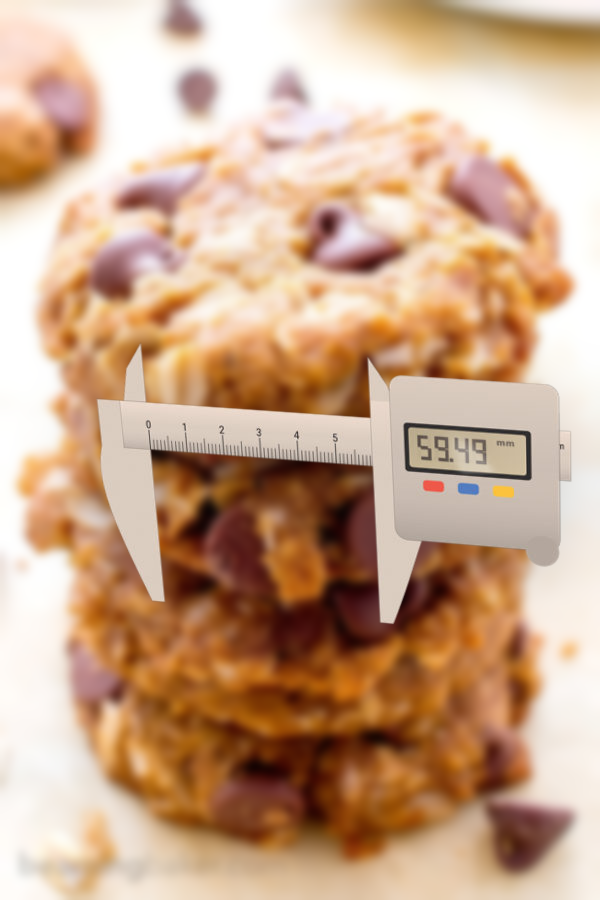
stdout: value=59.49 unit=mm
